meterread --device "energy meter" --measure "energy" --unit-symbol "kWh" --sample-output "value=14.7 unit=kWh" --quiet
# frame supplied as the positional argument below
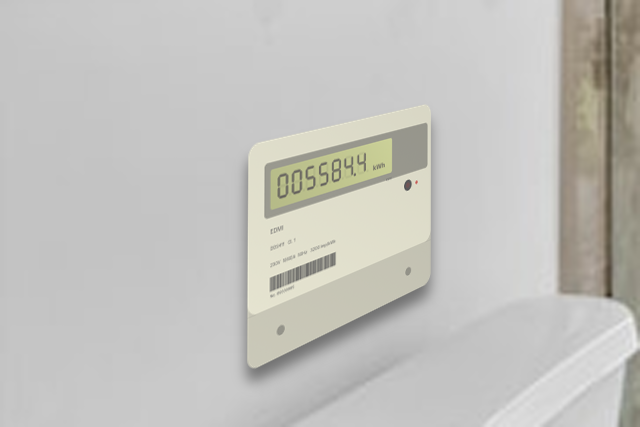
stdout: value=5584.4 unit=kWh
